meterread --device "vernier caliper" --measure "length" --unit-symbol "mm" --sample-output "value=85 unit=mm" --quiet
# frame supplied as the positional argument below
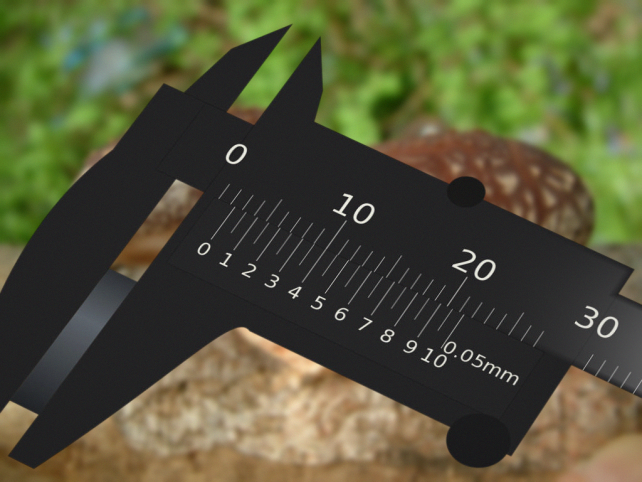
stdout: value=2.4 unit=mm
